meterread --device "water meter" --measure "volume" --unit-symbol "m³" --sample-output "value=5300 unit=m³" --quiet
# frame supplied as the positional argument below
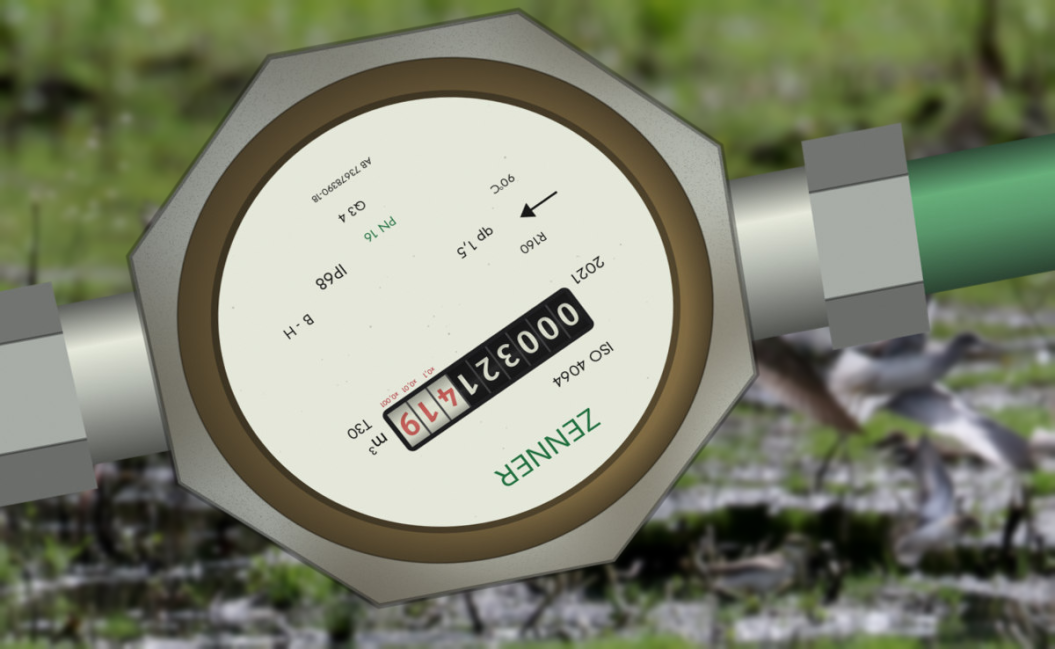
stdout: value=321.419 unit=m³
